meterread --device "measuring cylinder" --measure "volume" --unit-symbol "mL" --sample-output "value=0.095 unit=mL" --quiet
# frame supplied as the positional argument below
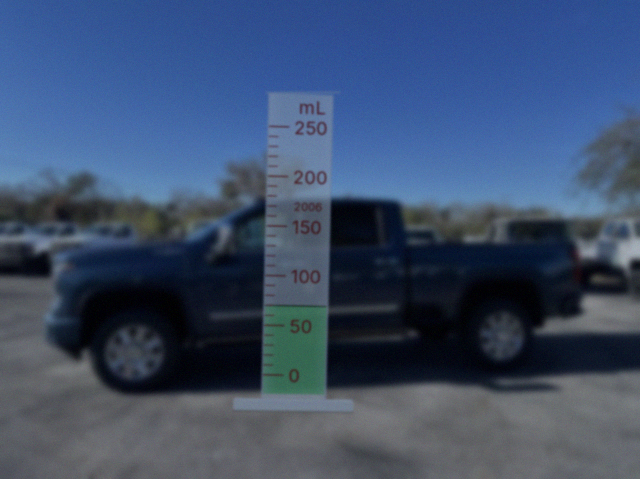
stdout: value=70 unit=mL
